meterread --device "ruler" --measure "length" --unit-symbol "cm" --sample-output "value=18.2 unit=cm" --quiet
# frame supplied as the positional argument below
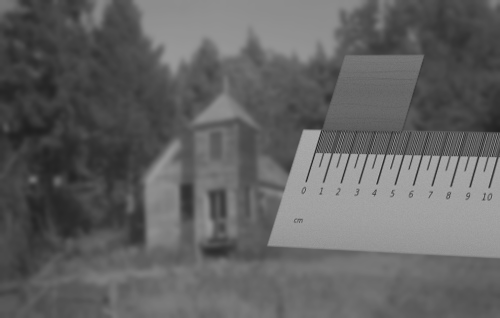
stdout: value=4.5 unit=cm
